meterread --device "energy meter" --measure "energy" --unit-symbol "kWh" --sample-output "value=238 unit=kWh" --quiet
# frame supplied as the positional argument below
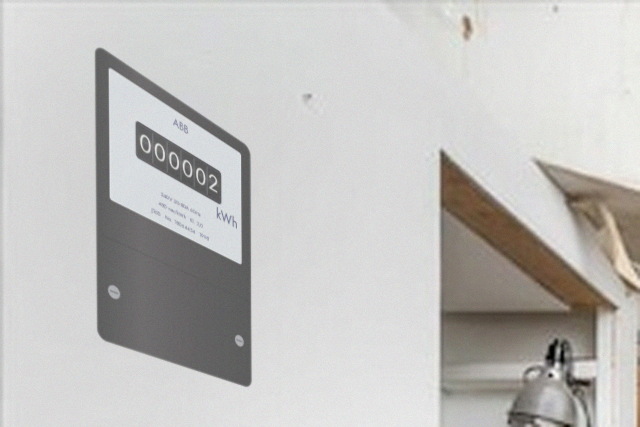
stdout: value=2 unit=kWh
